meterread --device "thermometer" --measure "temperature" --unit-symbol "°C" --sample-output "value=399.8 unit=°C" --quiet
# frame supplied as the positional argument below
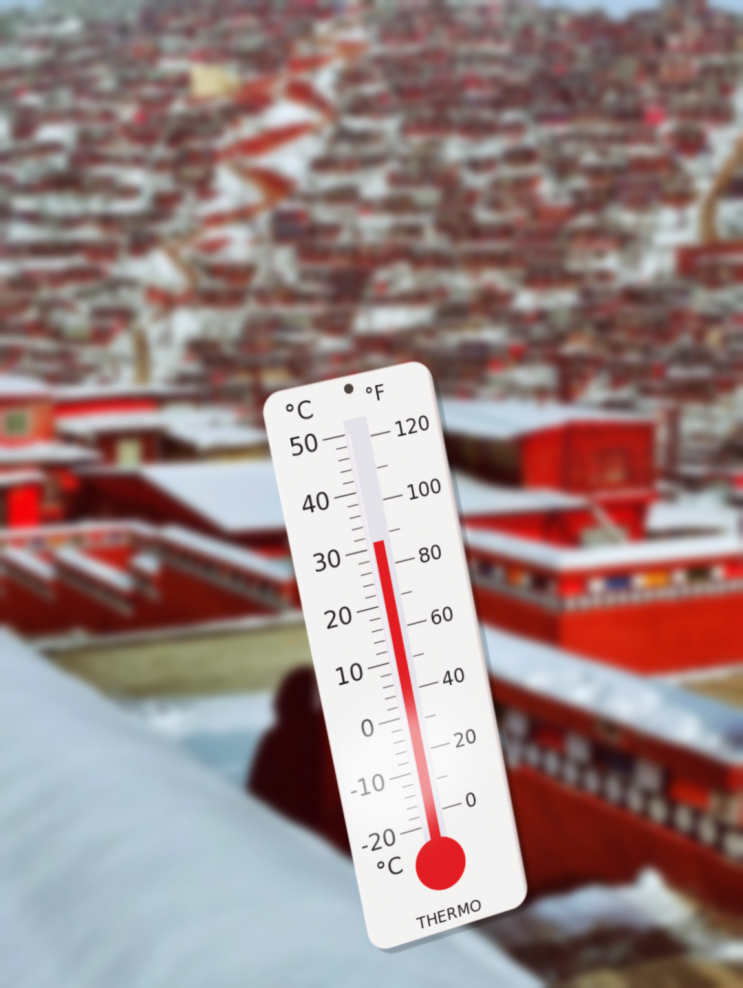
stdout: value=31 unit=°C
